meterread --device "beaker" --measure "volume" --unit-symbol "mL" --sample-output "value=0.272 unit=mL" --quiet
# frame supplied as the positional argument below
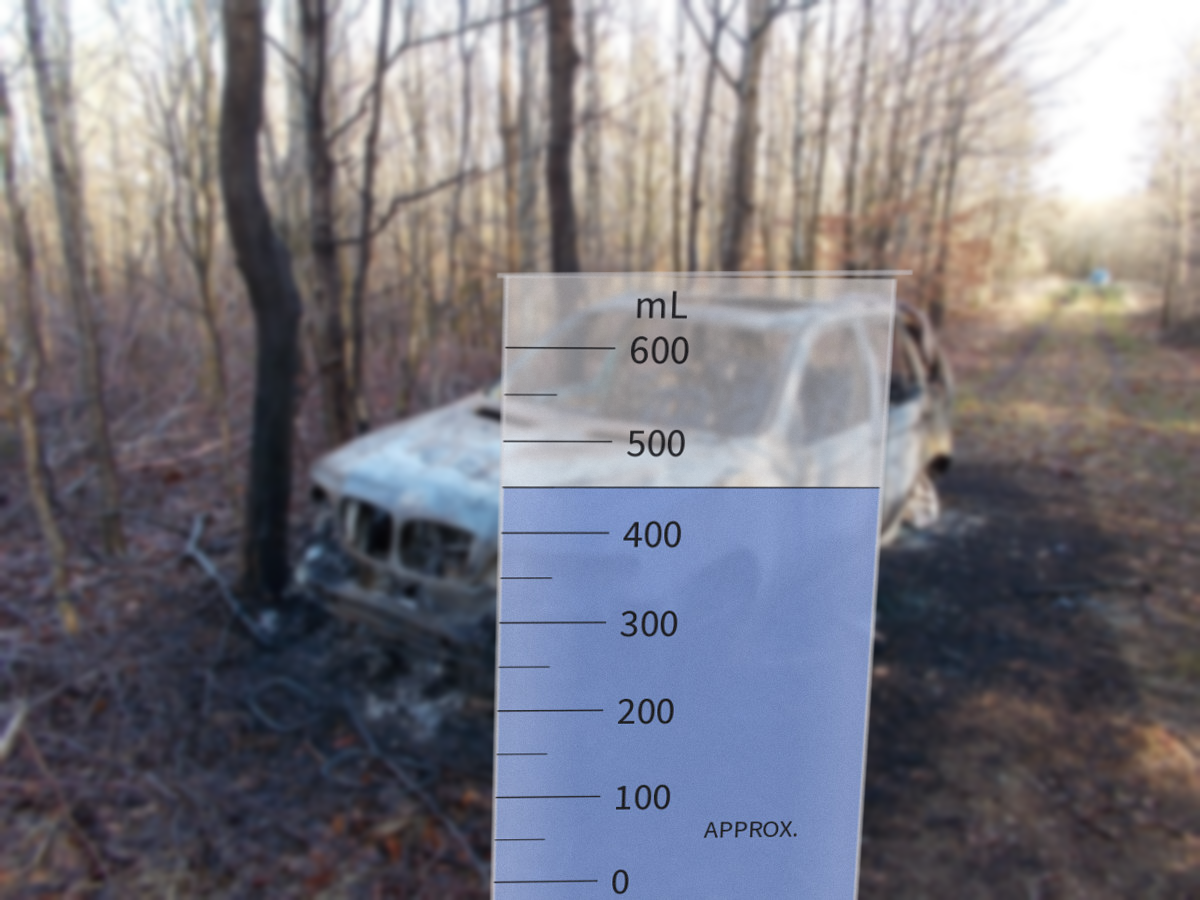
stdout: value=450 unit=mL
